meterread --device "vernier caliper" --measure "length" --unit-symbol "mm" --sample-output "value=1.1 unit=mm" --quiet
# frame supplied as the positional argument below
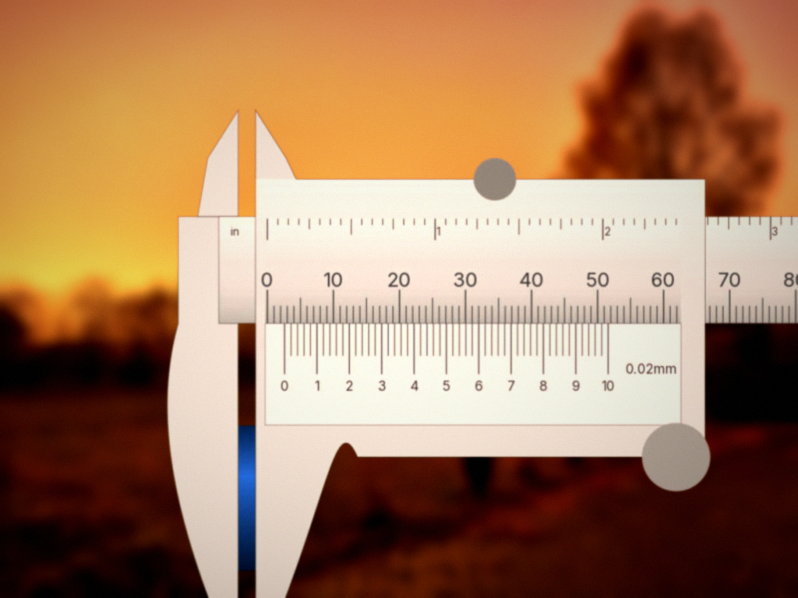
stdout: value=2.6 unit=mm
